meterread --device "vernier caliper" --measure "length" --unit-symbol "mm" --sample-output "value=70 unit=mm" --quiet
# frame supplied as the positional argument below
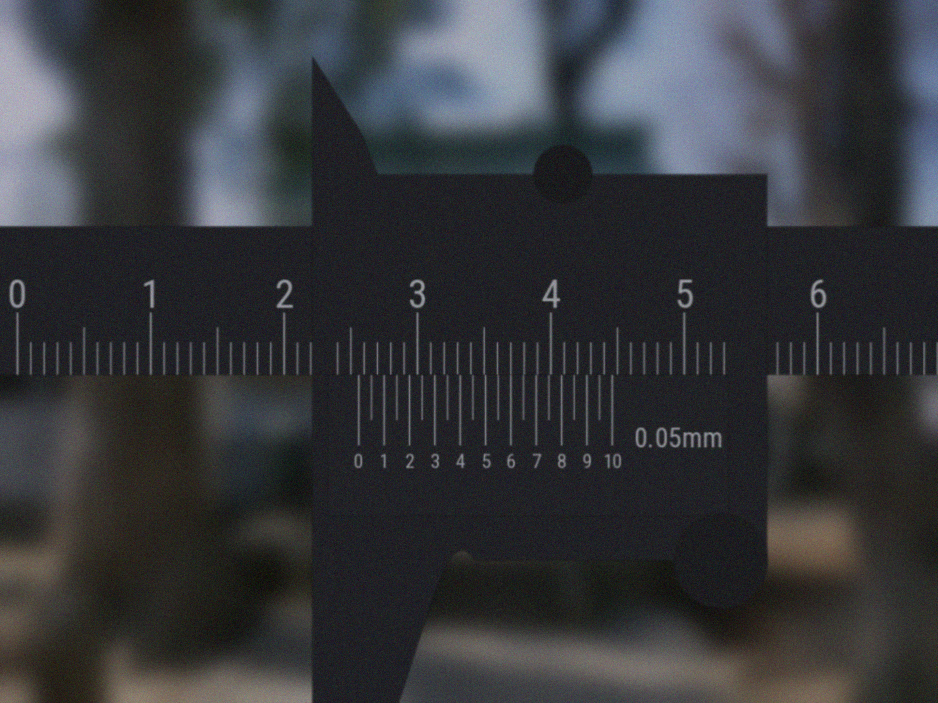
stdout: value=25.6 unit=mm
